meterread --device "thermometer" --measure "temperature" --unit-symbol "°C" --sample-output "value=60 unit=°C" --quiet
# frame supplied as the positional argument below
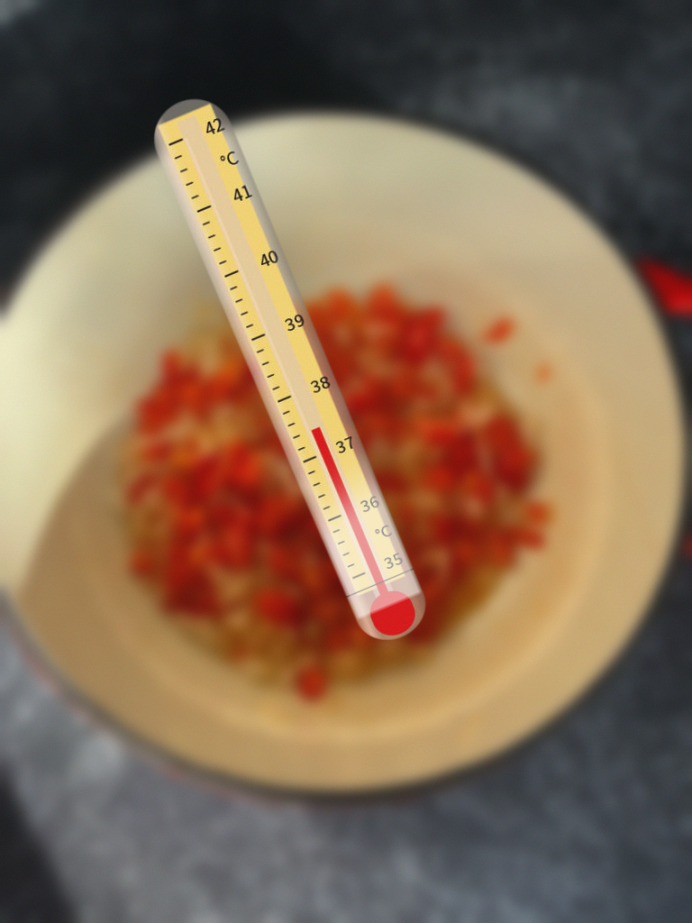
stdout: value=37.4 unit=°C
